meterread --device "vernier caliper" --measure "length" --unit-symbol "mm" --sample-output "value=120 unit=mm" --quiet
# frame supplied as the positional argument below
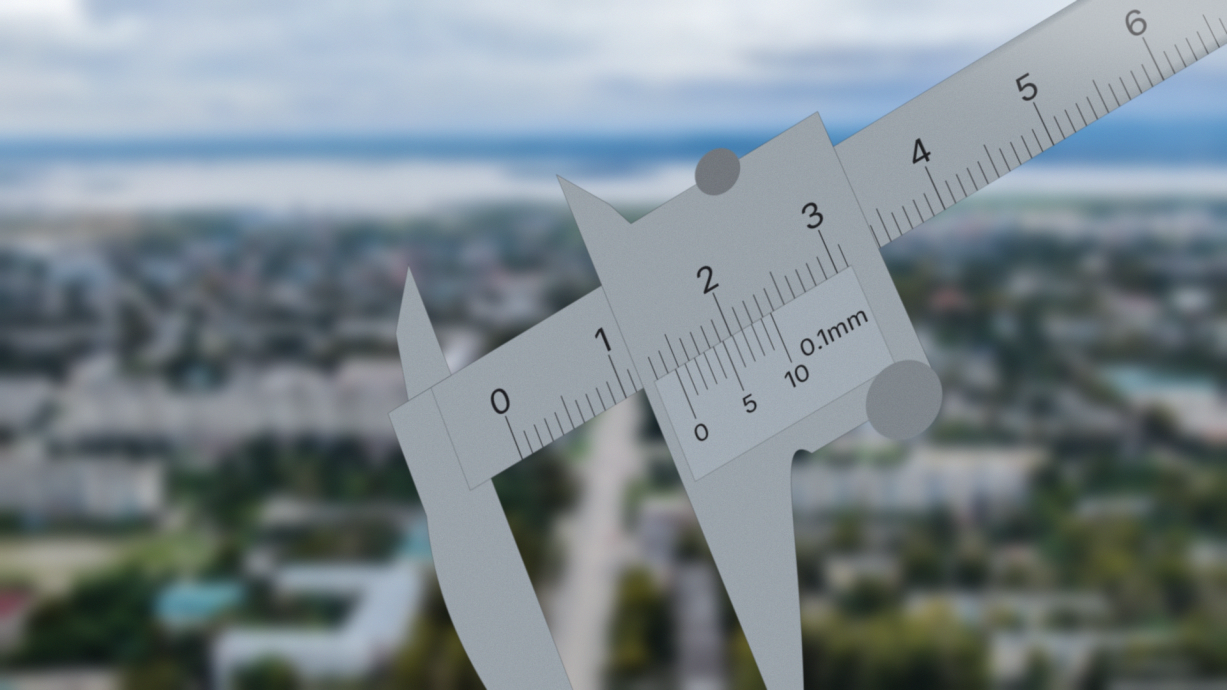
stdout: value=14.7 unit=mm
